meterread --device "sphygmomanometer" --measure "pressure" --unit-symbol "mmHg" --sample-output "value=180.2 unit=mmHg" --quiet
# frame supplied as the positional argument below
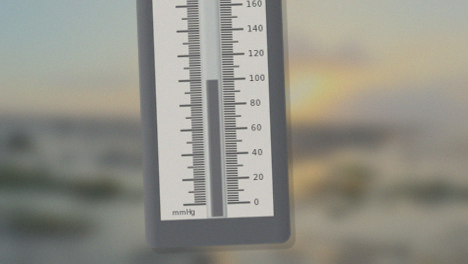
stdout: value=100 unit=mmHg
